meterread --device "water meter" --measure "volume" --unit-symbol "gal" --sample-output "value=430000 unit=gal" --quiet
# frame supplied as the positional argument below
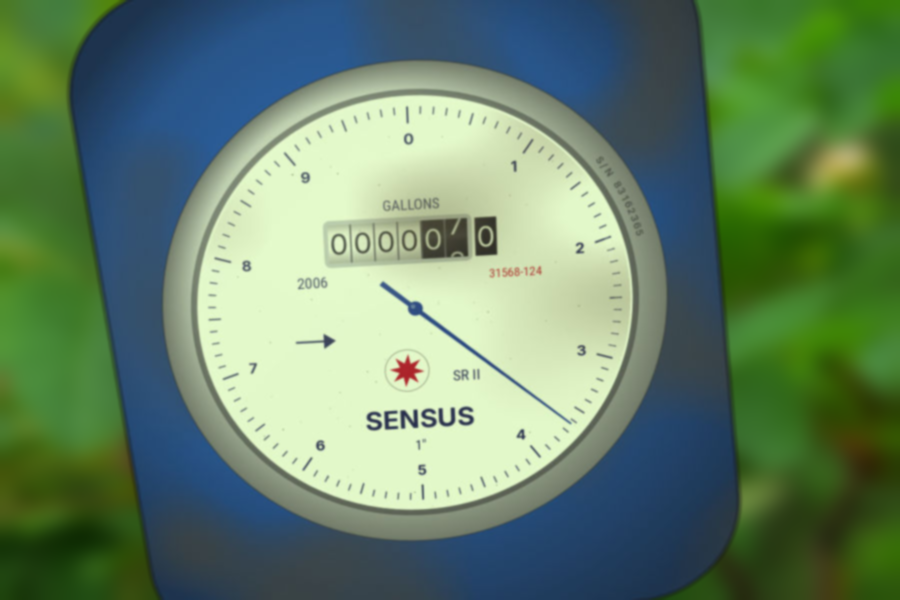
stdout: value=73.6 unit=gal
